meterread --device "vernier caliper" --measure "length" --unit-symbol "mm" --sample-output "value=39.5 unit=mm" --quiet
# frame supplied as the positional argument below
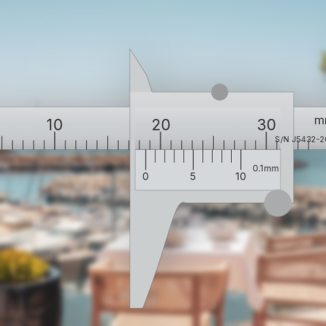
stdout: value=18.6 unit=mm
